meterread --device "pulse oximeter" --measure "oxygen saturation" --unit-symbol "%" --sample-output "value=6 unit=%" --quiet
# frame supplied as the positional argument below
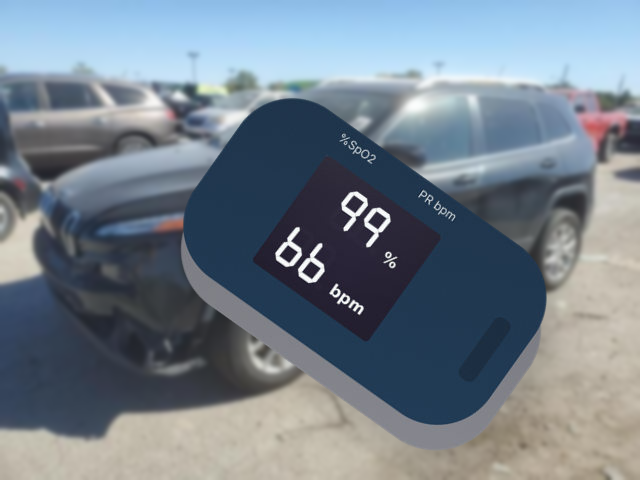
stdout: value=99 unit=%
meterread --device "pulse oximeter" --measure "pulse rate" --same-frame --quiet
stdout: value=66 unit=bpm
